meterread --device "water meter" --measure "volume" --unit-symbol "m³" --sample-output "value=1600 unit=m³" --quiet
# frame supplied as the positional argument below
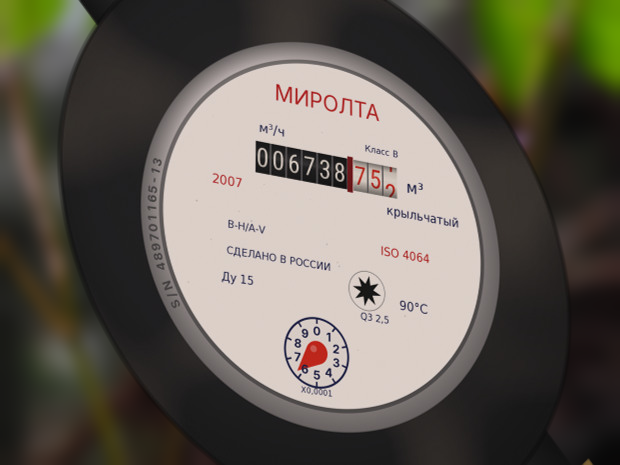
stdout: value=6738.7516 unit=m³
